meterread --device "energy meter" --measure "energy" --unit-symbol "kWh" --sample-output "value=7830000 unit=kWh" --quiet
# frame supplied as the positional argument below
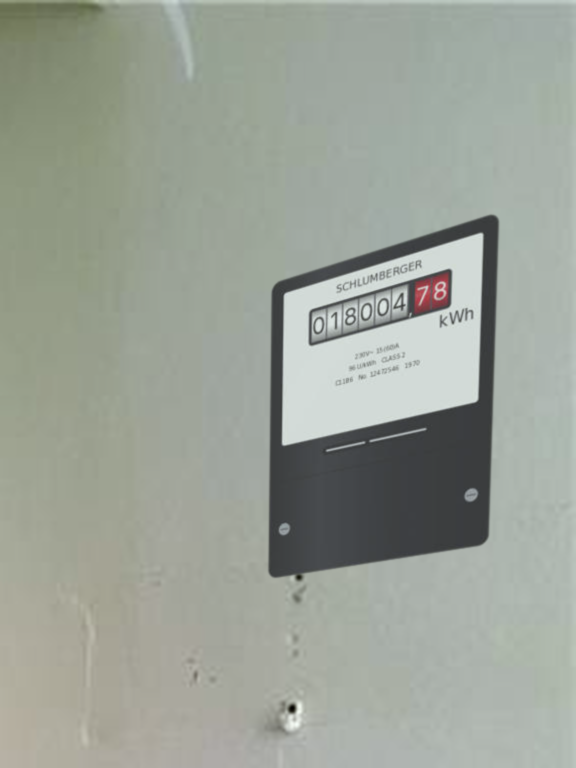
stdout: value=18004.78 unit=kWh
